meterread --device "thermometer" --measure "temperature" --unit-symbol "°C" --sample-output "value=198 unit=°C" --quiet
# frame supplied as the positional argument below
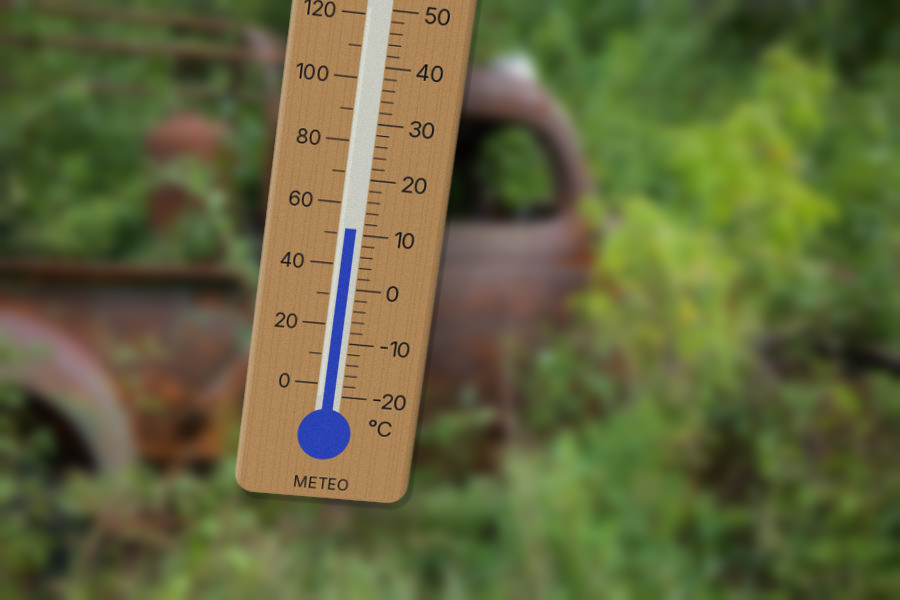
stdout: value=11 unit=°C
